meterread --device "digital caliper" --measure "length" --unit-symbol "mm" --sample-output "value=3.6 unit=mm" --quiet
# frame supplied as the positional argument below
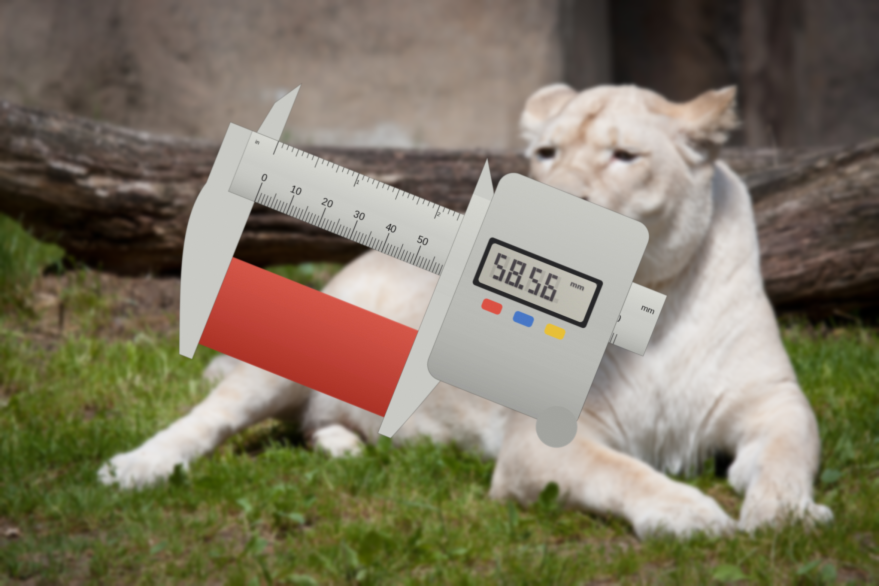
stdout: value=58.56 unit=mm
